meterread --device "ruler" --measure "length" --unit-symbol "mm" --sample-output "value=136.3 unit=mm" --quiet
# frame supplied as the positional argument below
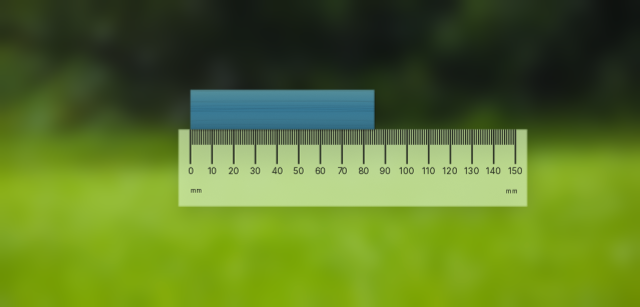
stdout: value=85 unit=mm
